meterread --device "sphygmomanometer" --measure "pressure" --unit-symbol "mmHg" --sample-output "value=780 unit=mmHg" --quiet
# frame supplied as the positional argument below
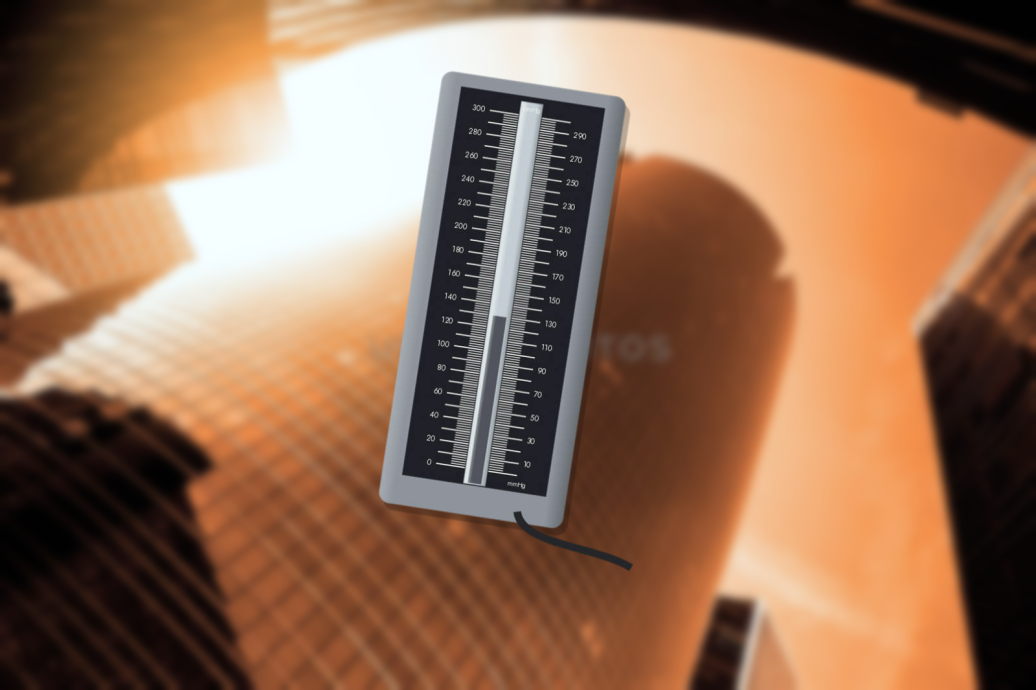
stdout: value=130 unit=mmHg
